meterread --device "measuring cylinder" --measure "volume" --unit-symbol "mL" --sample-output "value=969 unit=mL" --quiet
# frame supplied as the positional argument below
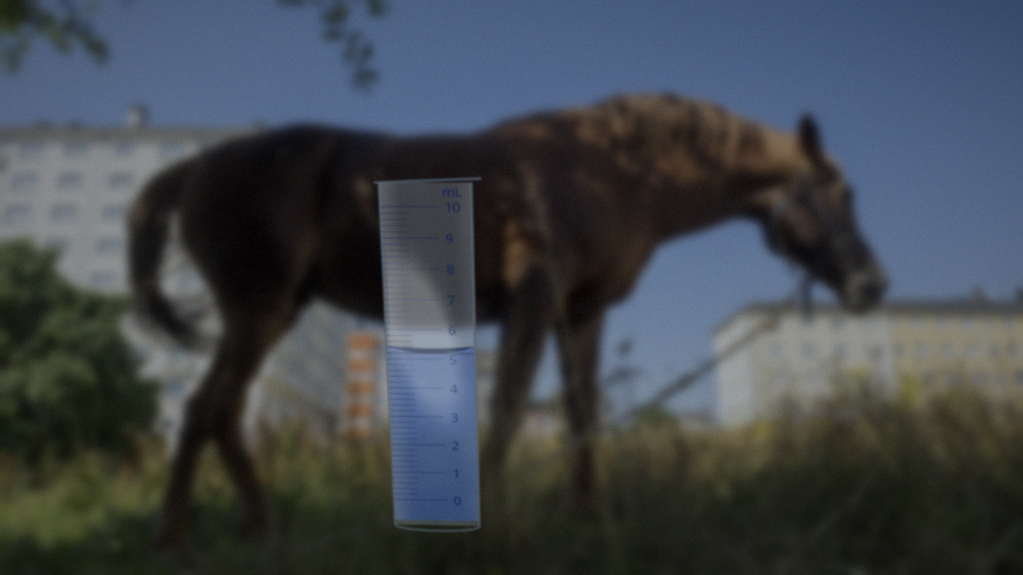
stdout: value=5.2 unit=mL
